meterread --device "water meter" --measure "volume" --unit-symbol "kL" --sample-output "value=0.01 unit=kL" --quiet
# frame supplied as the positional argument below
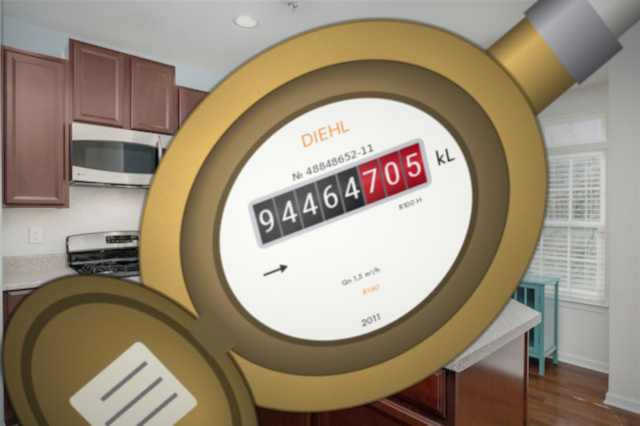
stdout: value=94464.705 unit=kL
